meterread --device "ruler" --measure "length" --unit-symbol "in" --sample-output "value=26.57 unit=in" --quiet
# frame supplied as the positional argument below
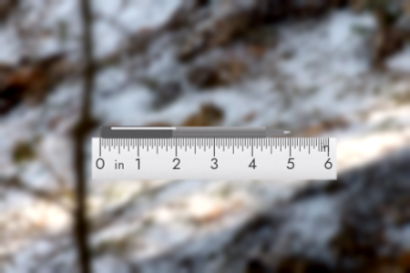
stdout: value=5 unit=in
